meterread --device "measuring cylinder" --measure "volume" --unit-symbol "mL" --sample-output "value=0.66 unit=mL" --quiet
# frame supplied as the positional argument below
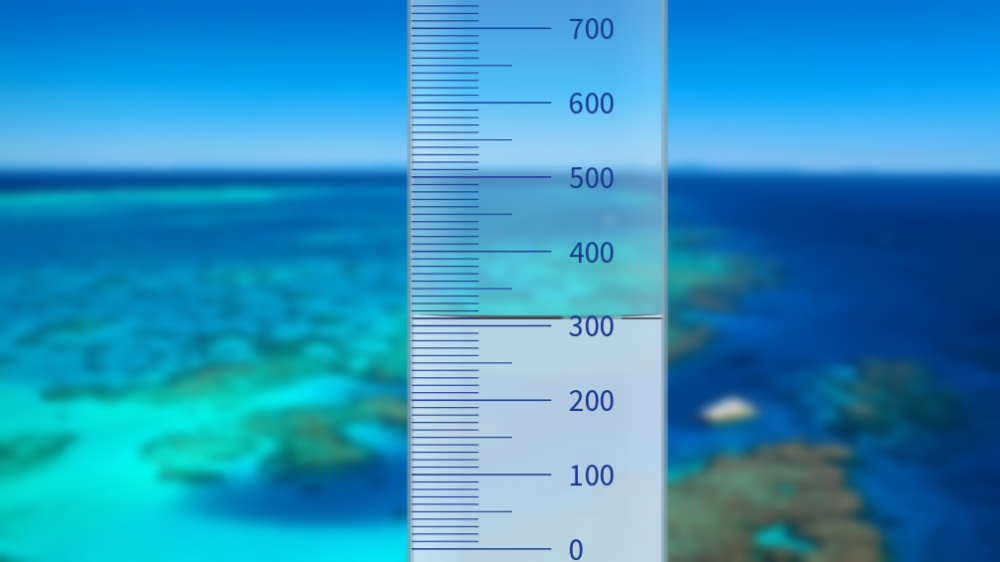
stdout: value=310 unit=mL
